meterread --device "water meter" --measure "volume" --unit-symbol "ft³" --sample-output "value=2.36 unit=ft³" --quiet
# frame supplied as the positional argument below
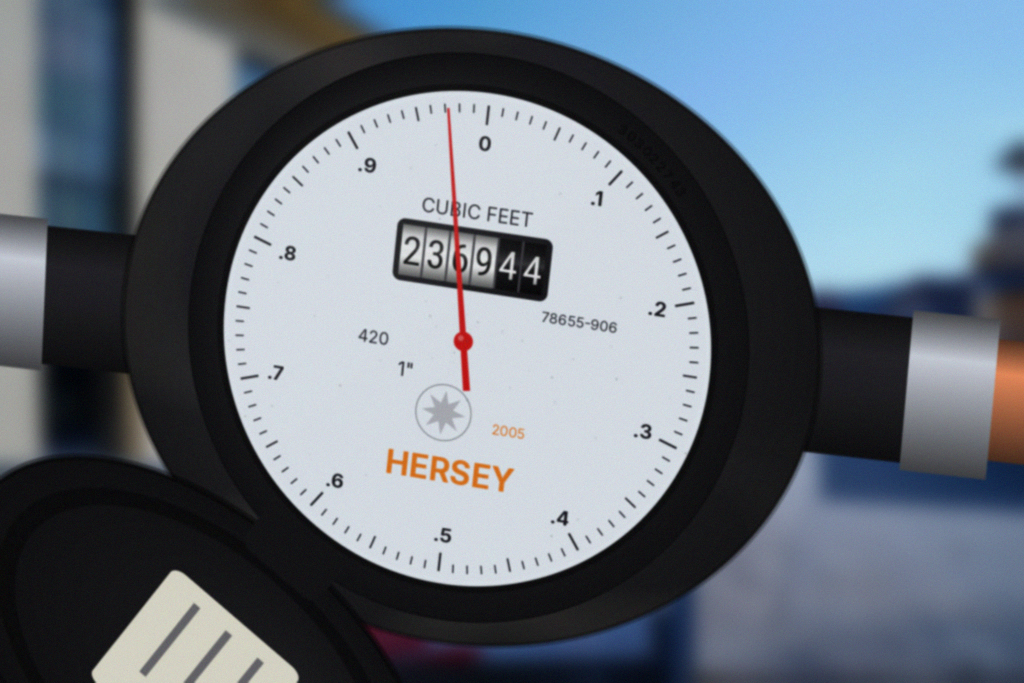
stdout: value=236943.97 unit=ft³
